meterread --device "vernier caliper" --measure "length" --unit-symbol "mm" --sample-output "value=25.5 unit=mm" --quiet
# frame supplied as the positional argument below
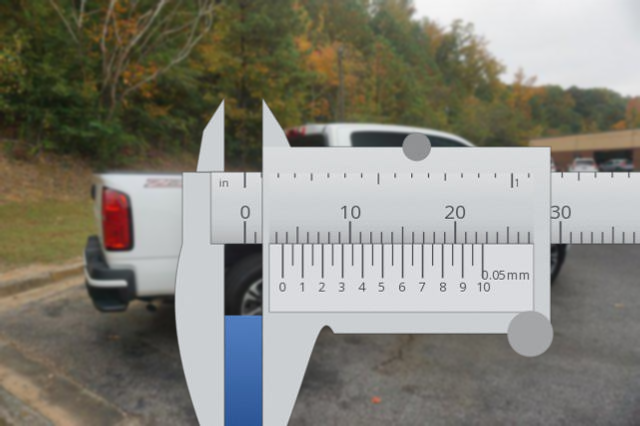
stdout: value=3.6 unit=mm
